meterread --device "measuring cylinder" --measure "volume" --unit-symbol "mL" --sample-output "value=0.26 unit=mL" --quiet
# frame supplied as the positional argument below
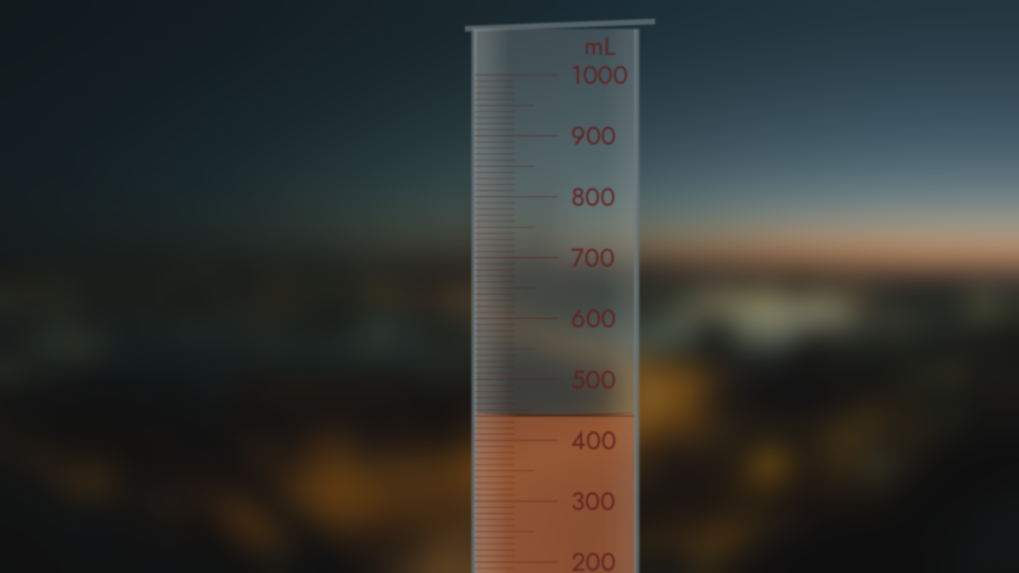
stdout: value=440 unit=mL
